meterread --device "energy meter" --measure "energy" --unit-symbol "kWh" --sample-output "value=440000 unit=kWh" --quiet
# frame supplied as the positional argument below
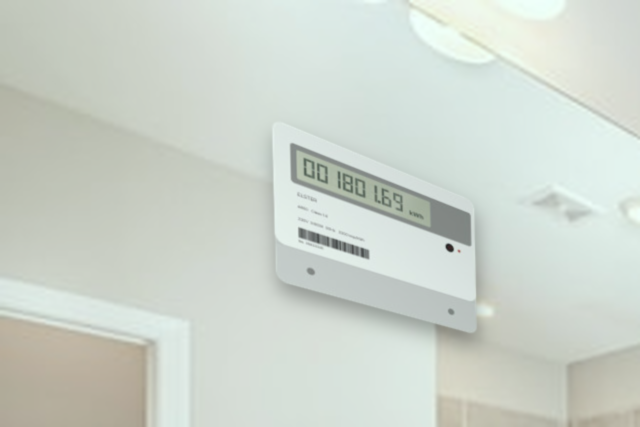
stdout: value=1801.69 unit=kWh
